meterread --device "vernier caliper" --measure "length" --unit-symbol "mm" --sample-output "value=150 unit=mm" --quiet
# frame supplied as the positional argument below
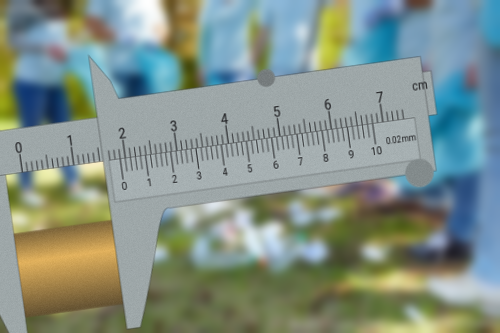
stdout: value=19.0 unit=mm
